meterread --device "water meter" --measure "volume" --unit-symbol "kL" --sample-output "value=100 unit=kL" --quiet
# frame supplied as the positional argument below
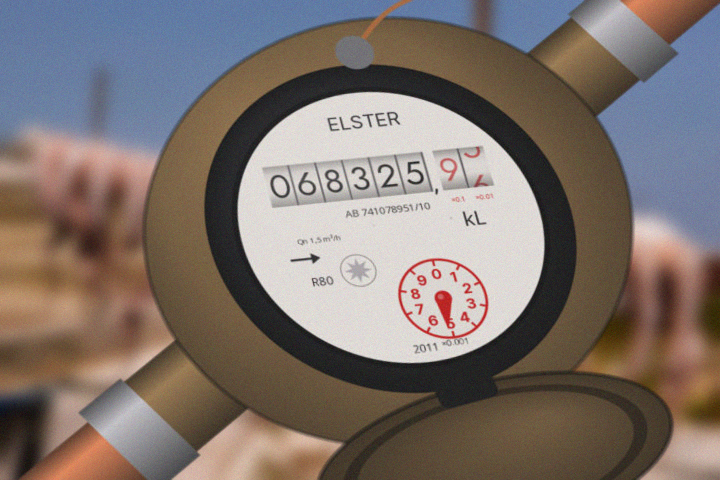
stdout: value=68325.955 unit=kL
